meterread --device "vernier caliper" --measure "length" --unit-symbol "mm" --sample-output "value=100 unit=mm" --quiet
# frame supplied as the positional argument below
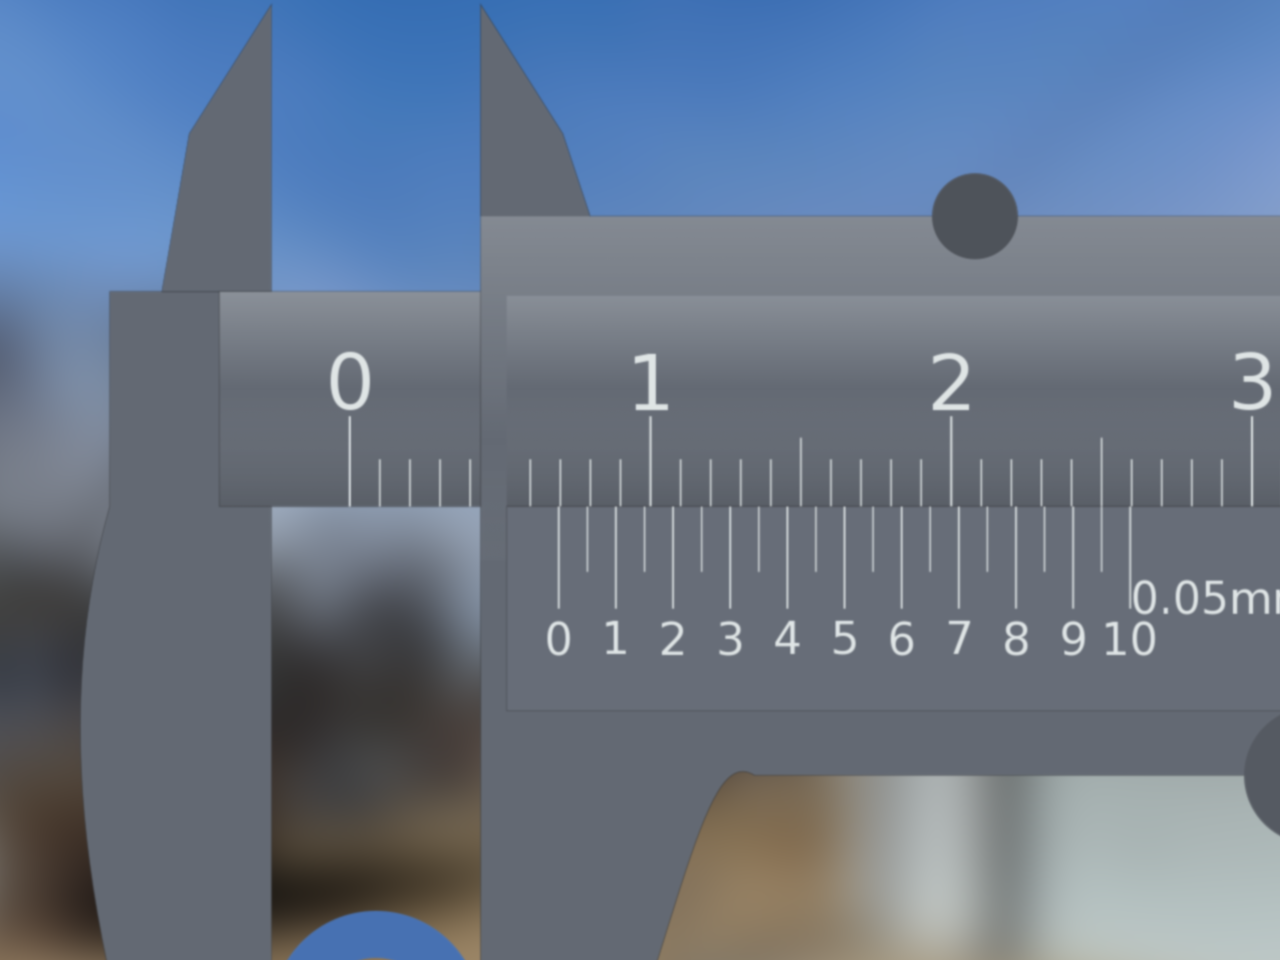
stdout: value=6.95 unit=mm
